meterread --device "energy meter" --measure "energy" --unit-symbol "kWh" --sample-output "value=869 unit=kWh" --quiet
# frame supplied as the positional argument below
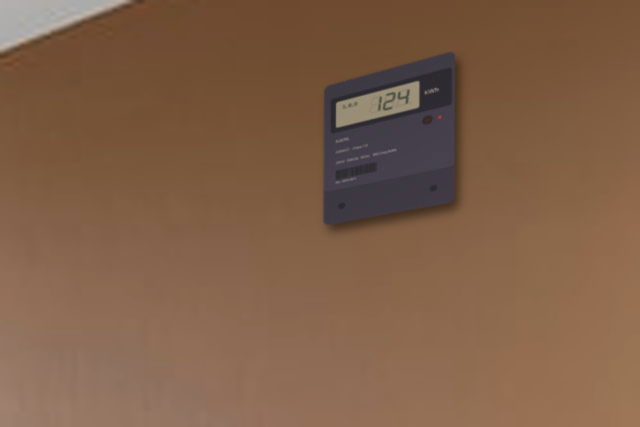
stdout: value=124 unit=kWh
